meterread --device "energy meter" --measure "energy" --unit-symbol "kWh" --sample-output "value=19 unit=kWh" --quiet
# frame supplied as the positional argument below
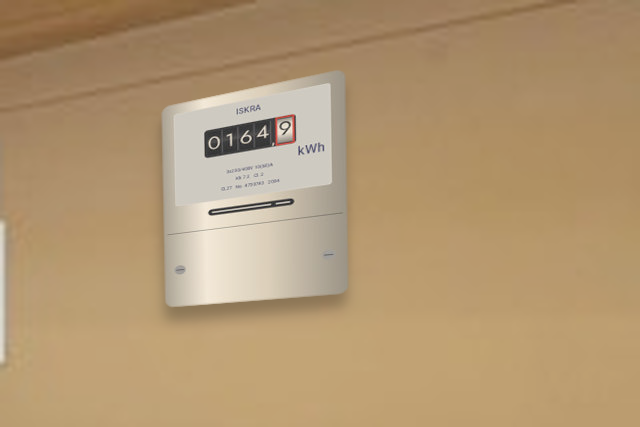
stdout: value=164.9 unit=kWh
